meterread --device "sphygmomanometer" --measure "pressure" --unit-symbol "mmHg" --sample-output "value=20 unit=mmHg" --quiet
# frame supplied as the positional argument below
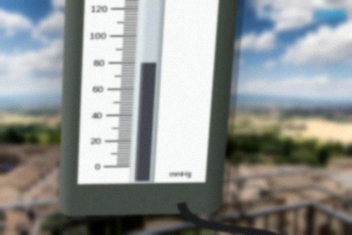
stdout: value=80 unit=mmHg
